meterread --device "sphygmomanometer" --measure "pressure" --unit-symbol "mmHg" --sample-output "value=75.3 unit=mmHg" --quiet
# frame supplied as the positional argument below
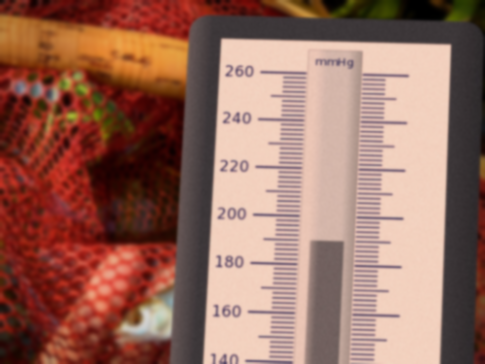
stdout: value=190 unit=mmHg
